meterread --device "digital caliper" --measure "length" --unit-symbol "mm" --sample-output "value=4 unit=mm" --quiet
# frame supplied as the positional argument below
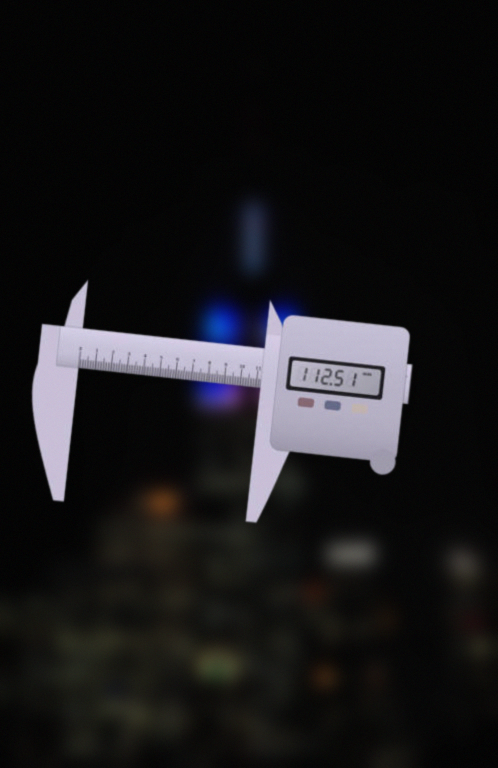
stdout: value=112.51 unit=mm
